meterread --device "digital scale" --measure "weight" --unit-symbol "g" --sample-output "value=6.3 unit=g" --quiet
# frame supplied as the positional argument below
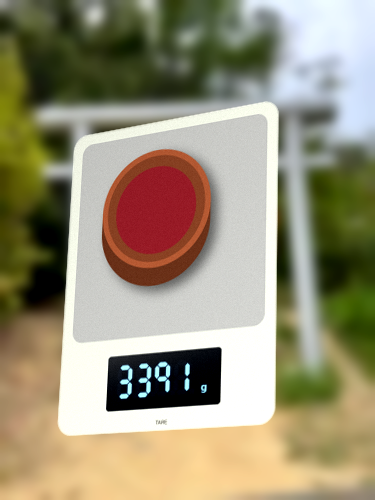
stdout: value=3391 unit=g
